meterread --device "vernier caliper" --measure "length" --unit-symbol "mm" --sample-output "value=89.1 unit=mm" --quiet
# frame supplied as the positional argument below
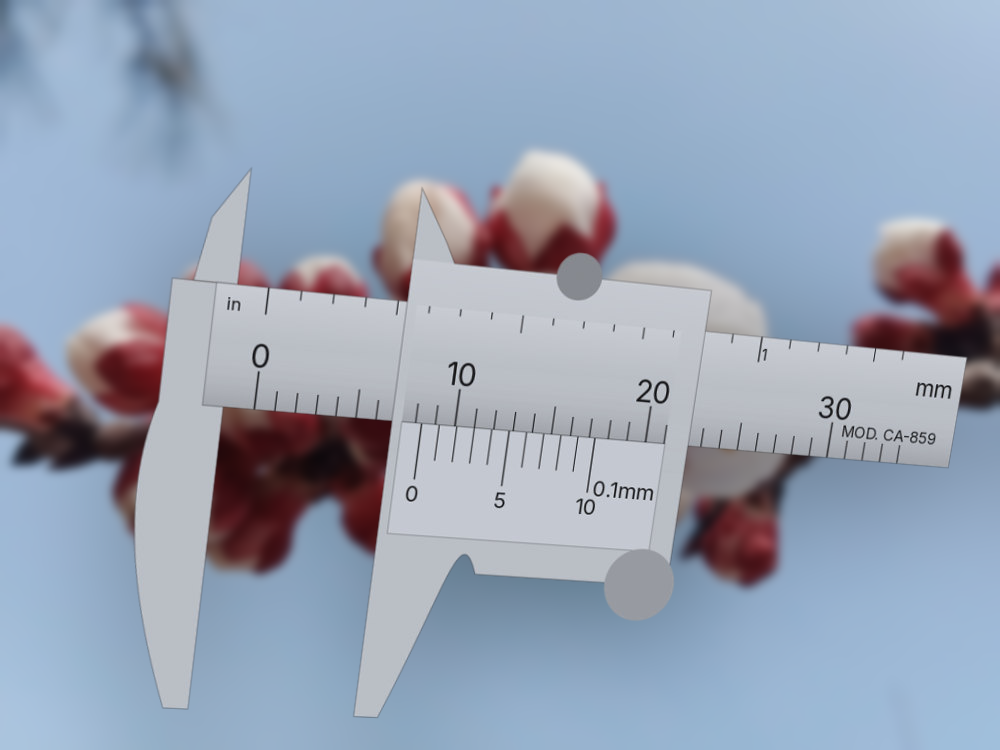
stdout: value=8.3 unit=mm
